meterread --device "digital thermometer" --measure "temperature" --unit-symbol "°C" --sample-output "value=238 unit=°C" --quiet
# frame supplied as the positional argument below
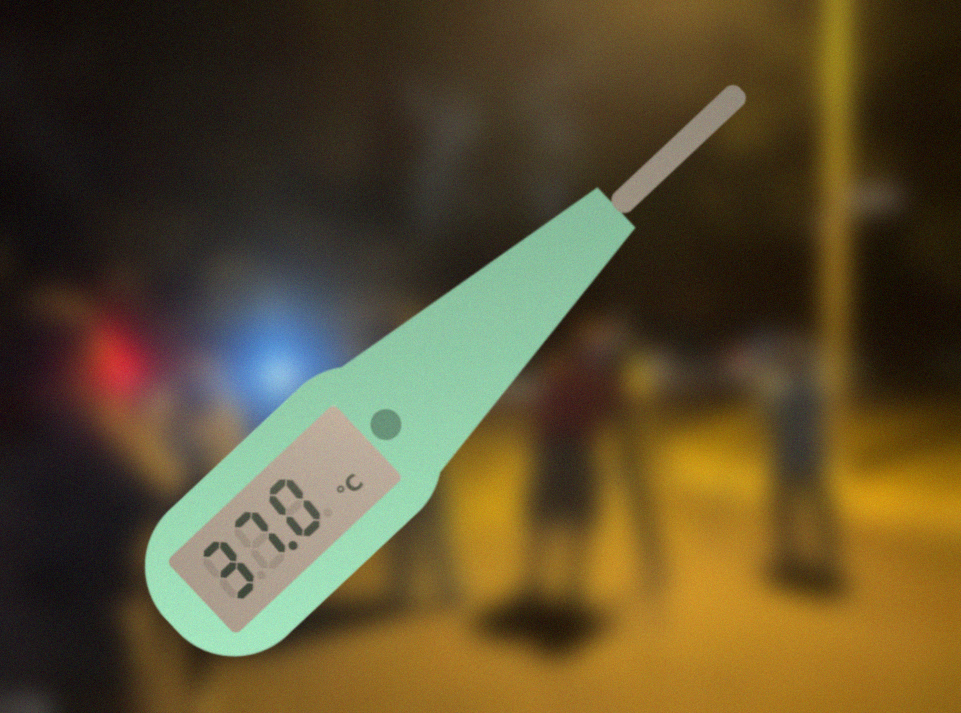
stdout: value=37.0 unit=°C
